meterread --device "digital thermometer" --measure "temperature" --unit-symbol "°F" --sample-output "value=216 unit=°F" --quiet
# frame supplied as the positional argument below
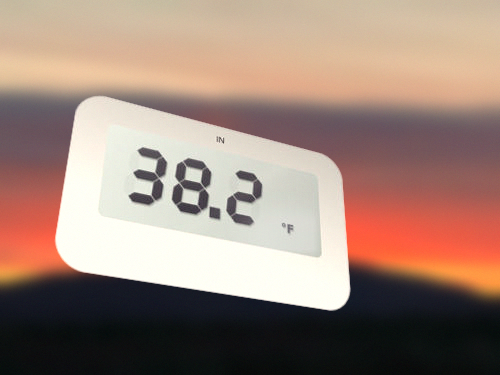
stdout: value=38.2 unit=°F
